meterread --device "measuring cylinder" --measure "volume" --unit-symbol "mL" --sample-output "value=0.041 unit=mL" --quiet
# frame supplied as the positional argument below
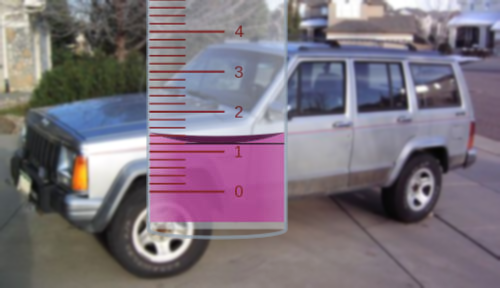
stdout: value=1.2 unit=mL
